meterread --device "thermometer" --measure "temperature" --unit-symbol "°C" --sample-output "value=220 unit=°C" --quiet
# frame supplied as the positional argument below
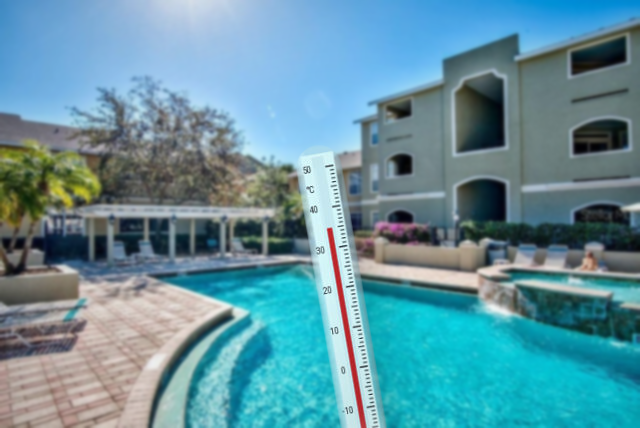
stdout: value=35 unit=°C
